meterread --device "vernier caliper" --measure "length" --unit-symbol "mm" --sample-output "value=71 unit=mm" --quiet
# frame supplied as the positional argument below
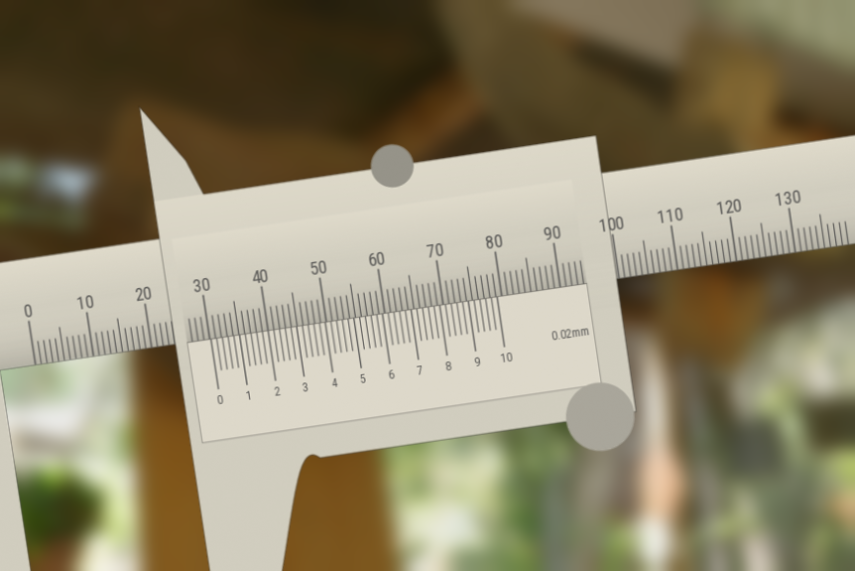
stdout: value=30.2 unit=mm
